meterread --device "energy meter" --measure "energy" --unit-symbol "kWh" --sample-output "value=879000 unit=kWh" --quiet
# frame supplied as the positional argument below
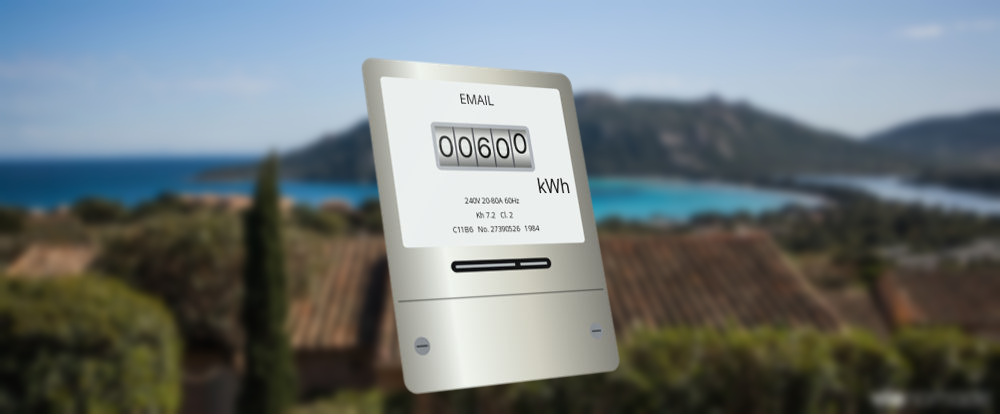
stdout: value=600 unit=kWh
